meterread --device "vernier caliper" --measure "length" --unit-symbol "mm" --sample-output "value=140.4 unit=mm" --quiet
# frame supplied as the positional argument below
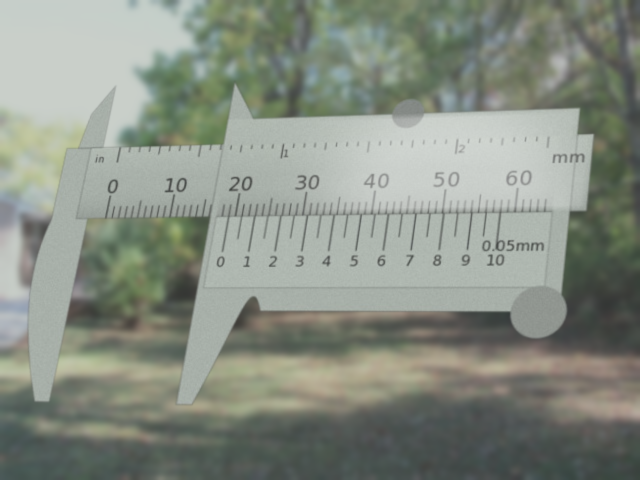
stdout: value=19.0 unit=mm
